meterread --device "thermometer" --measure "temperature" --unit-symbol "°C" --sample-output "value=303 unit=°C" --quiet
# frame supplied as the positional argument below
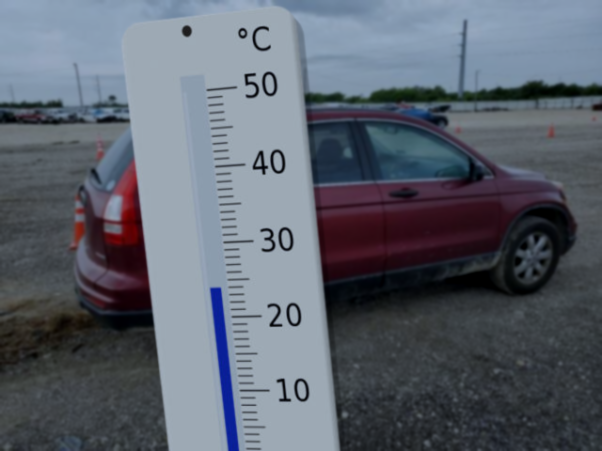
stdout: value=24 unit=°C
